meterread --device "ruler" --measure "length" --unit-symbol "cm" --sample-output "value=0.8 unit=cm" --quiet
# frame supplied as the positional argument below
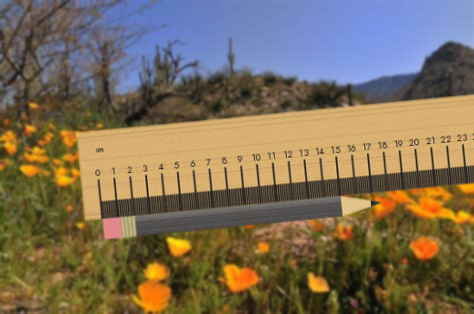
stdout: value=17.5 unit=cm
